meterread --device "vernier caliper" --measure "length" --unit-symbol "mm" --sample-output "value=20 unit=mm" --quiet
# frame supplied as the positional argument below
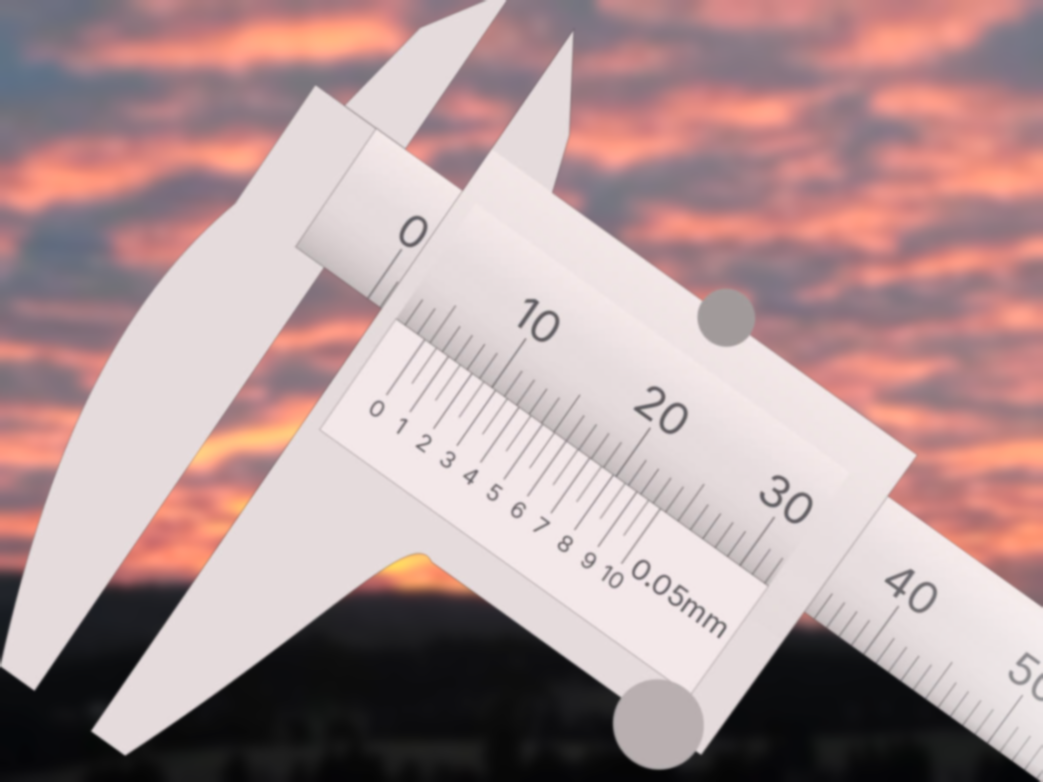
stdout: value=4.6 unit=mm
